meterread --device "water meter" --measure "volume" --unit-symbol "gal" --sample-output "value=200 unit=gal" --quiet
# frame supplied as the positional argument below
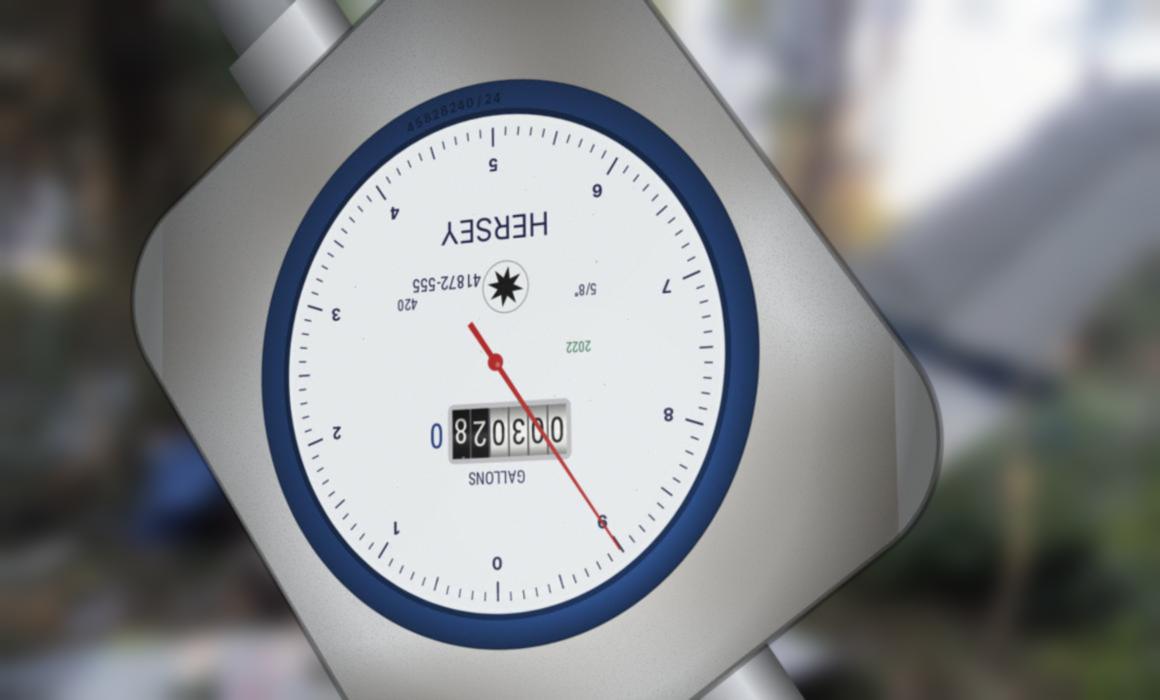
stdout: value=30279.0 unit=gal
